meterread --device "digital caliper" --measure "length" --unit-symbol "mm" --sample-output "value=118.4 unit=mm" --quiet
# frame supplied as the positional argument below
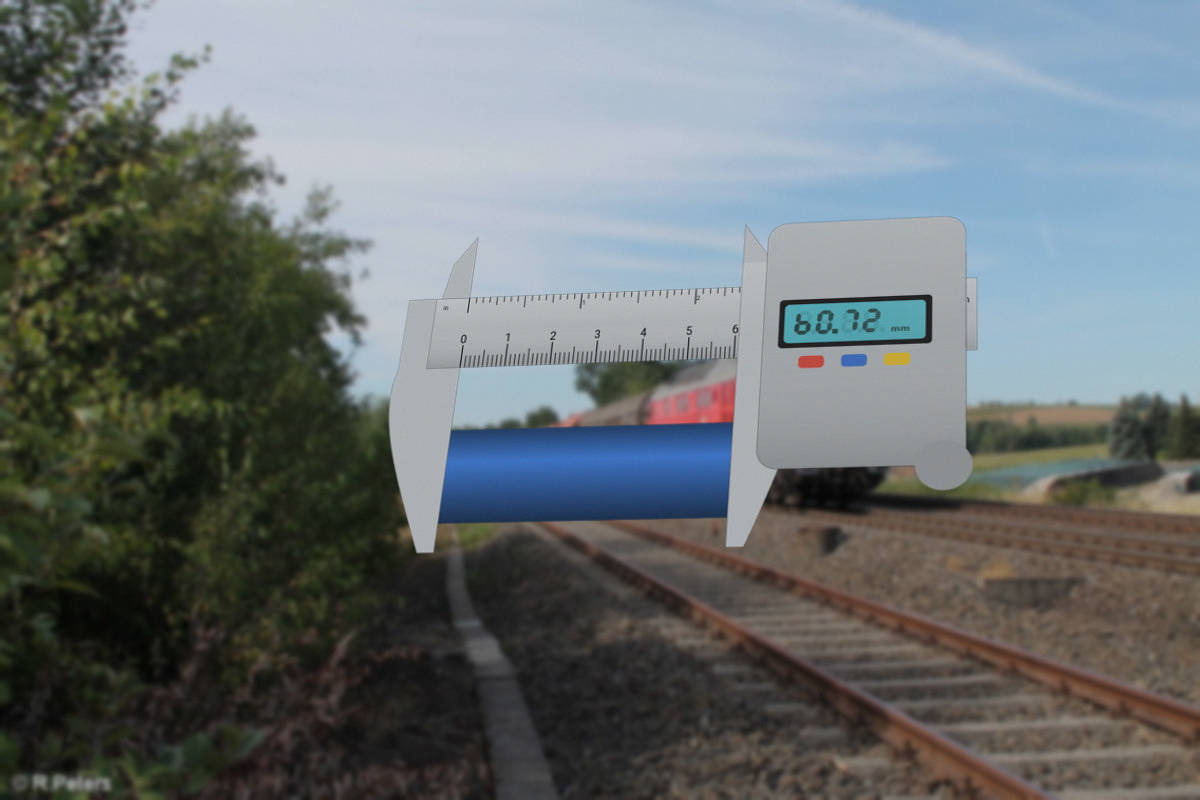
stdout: value=60.72 unit=mm
